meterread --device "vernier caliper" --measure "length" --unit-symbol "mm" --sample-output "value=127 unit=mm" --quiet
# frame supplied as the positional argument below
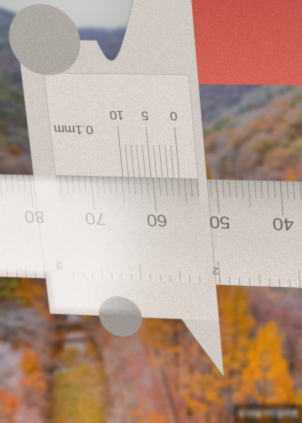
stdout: value=55.8 unit=mm
